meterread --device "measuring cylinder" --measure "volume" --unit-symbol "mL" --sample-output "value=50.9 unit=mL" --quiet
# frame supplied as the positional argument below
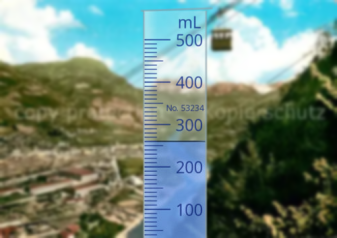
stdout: value=260 unit=mL
